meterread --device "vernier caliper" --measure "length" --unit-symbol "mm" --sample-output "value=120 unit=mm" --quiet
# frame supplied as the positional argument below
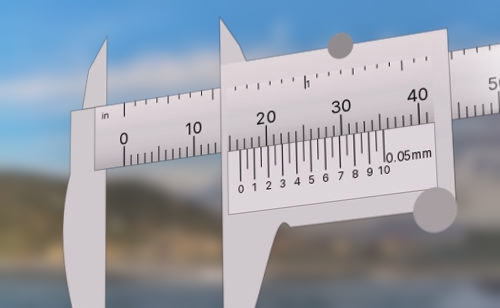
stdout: value=16.4 unit=mm
